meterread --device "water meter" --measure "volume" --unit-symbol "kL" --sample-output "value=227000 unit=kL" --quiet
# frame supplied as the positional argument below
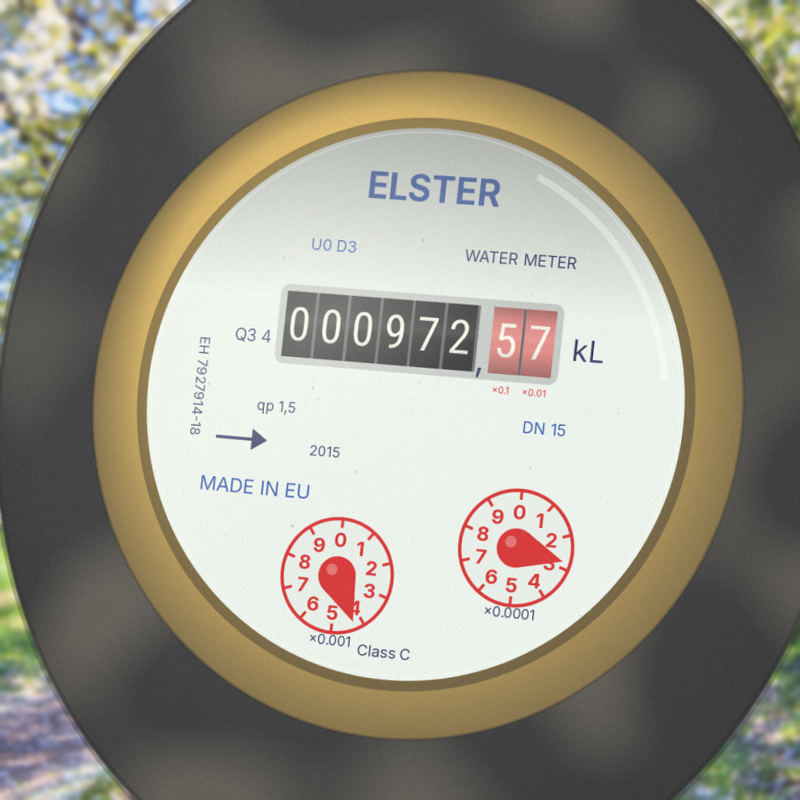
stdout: value=972.5742 unit=kL
